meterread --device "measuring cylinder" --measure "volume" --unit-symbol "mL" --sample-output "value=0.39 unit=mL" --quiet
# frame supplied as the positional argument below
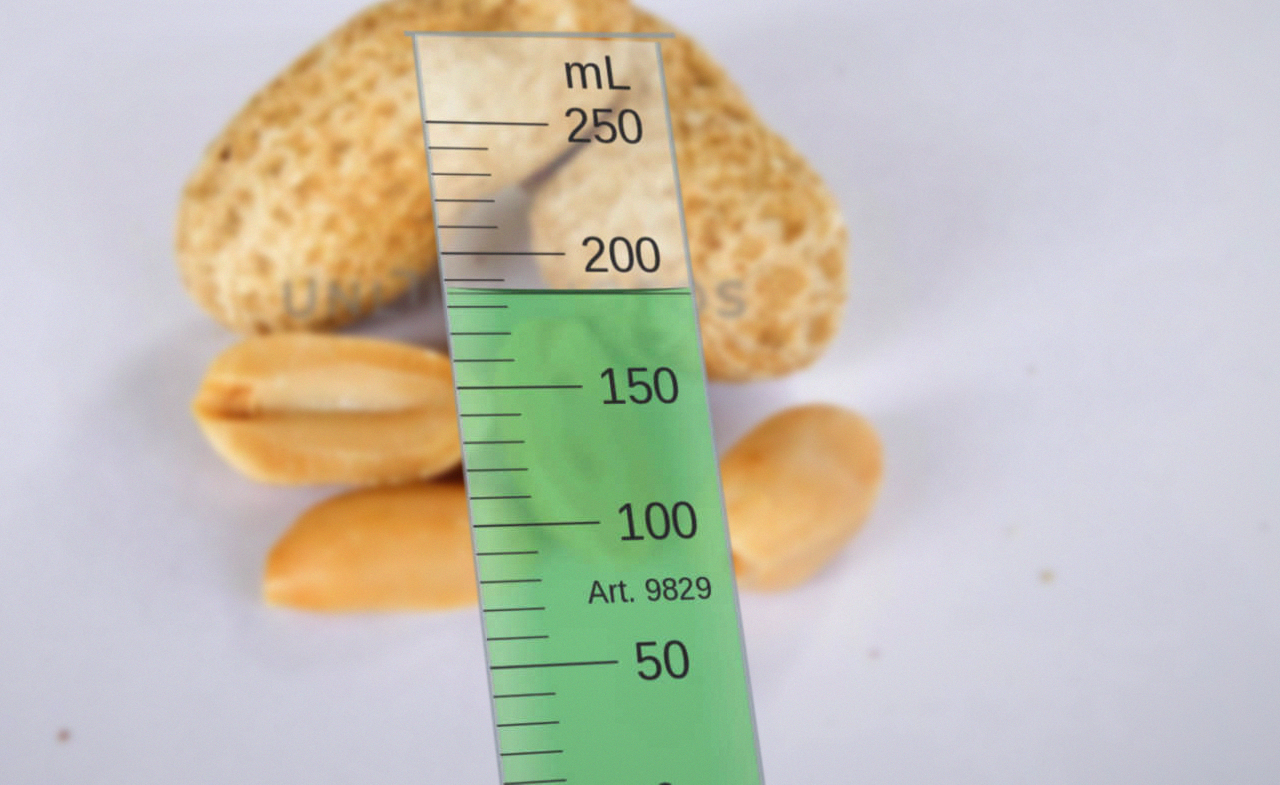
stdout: value=185 unit=mL
